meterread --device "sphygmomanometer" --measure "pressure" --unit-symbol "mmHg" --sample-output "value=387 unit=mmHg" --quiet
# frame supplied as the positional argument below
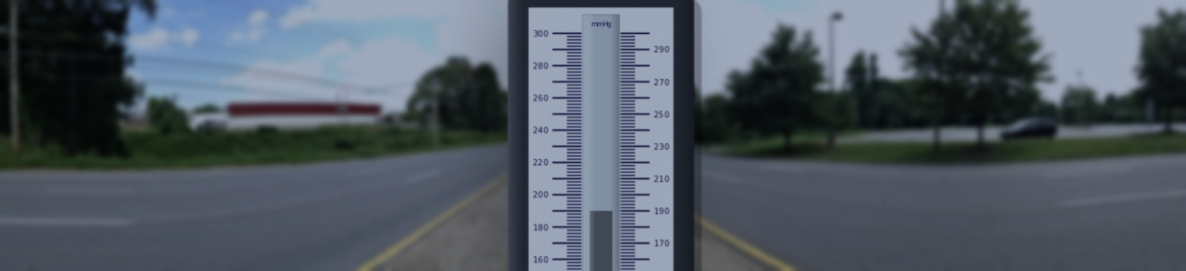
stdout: value=190 unit=mmHg
